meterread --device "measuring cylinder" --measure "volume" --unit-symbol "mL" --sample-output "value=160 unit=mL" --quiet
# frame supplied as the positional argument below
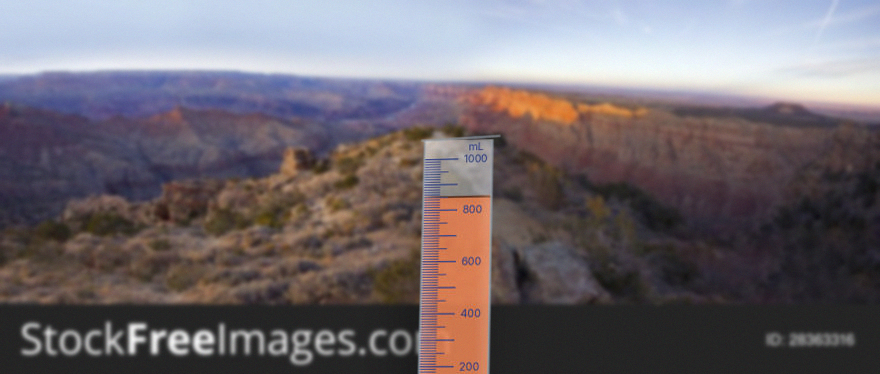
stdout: value=850 unit=mL
